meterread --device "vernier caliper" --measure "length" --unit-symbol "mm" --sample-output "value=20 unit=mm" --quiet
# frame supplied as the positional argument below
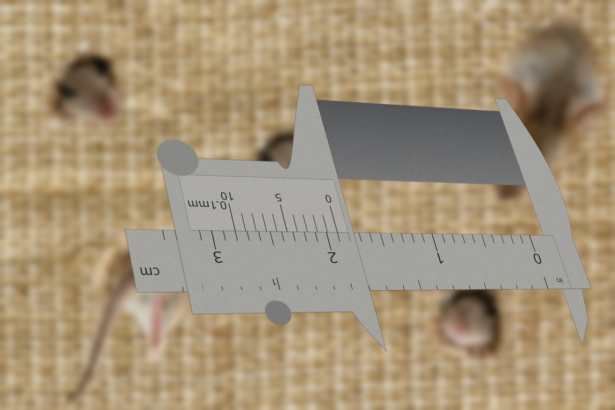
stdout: value=19.0 unit=mm
